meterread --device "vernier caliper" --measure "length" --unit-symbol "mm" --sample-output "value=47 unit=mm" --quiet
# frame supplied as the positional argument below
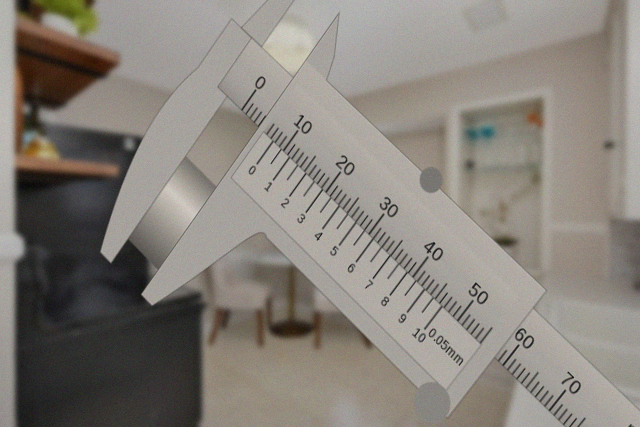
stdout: value=7.6 unit=mm
